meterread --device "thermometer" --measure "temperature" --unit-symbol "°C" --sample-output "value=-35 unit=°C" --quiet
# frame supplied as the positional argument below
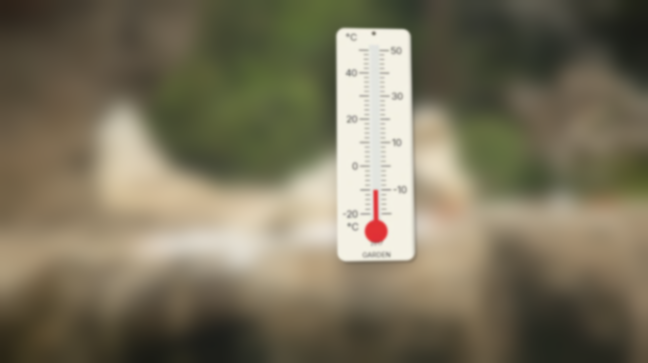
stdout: value=-10 unit=°C
